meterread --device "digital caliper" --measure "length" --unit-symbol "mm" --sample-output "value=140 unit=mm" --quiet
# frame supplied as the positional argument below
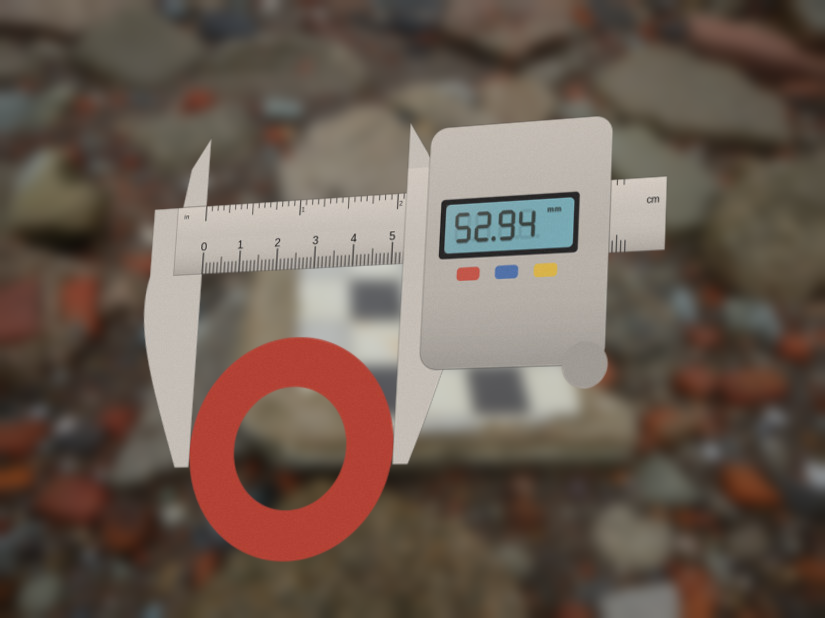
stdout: value=52.94 unit=mm
